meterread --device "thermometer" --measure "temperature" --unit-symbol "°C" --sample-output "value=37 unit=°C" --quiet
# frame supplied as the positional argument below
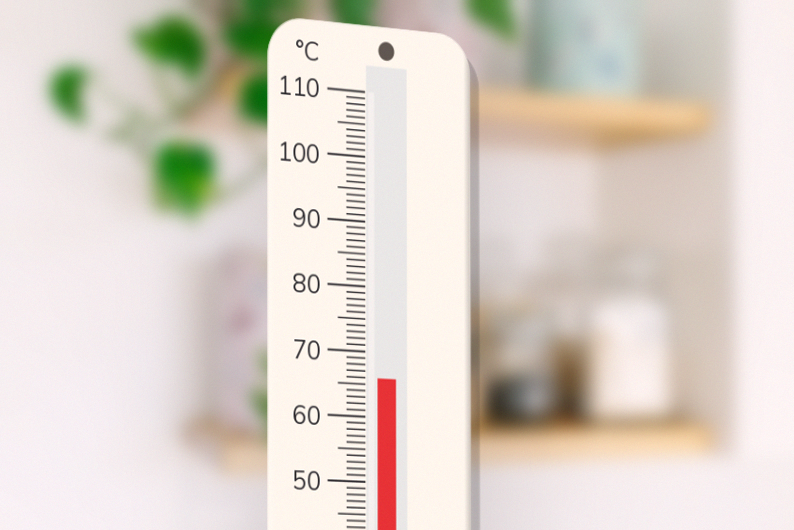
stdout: value=66 unit=°C
